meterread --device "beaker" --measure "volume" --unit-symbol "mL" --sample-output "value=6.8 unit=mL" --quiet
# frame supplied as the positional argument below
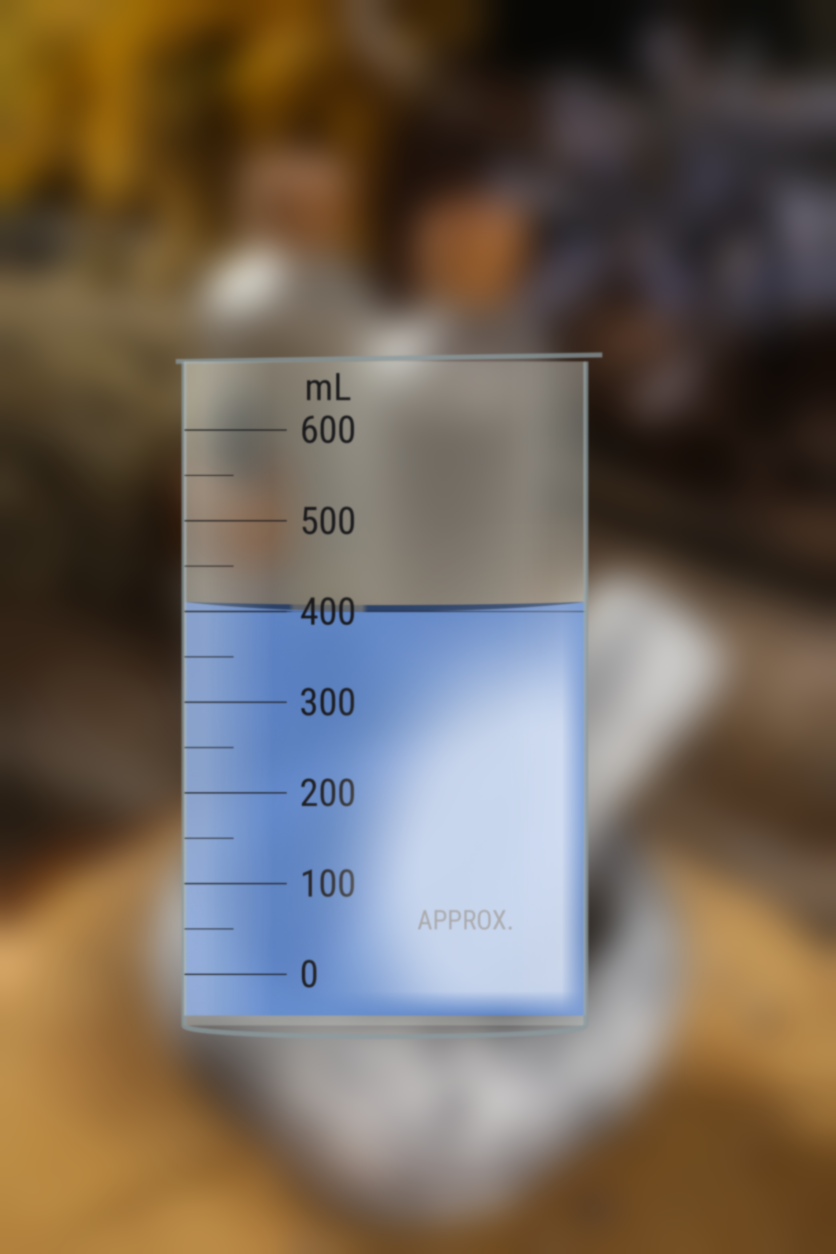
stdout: value=400 unit=mL
